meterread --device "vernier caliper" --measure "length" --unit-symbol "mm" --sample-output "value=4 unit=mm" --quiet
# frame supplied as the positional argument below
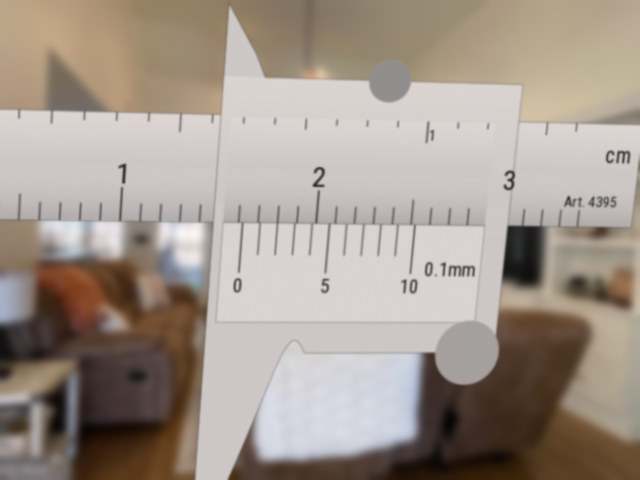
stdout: value=16.2 unit=mm
